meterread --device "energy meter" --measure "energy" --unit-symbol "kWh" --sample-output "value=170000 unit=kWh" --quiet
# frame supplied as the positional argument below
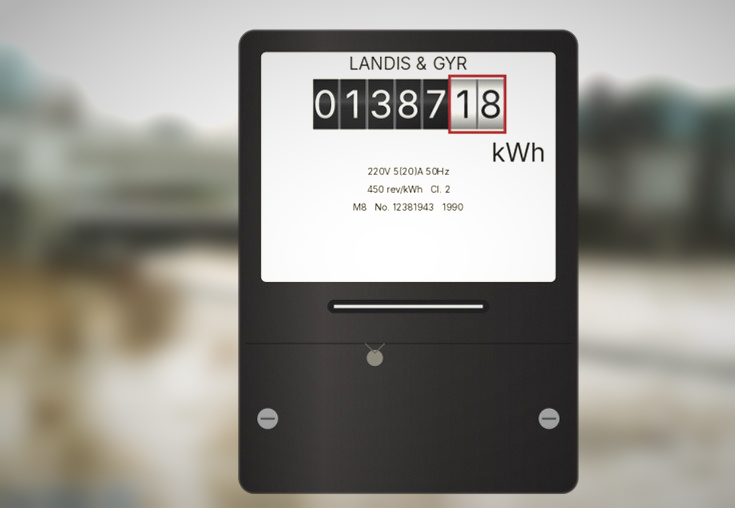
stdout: value=1387.18 unit=kWh
